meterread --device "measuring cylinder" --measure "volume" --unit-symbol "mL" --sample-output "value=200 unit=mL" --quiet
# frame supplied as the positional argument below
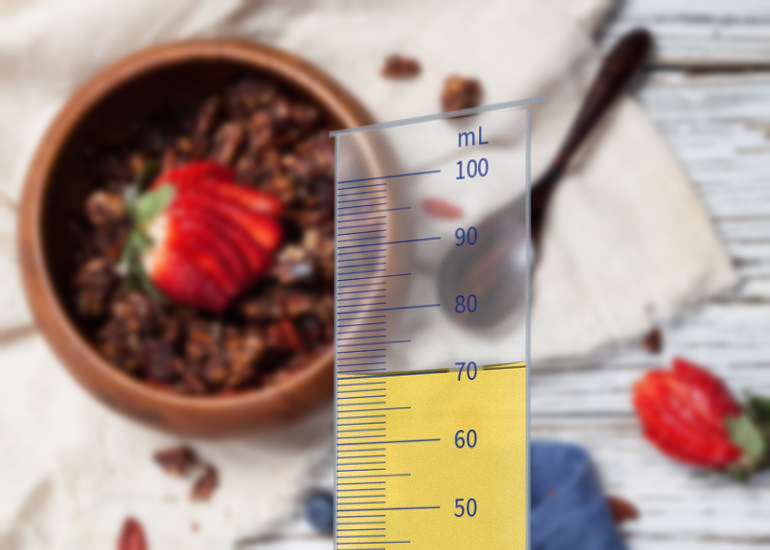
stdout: value=70 unit=mL
